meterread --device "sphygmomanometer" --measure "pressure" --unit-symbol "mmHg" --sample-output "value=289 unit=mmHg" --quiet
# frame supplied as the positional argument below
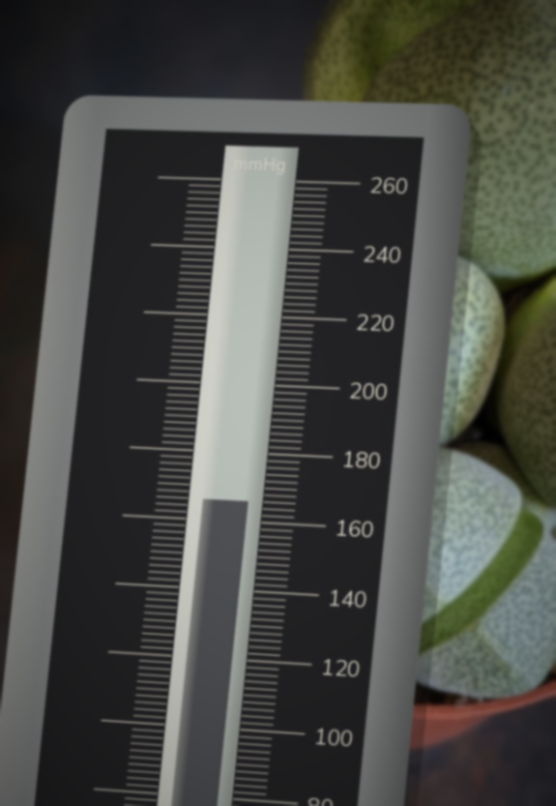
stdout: value=166 unit=mmHg
